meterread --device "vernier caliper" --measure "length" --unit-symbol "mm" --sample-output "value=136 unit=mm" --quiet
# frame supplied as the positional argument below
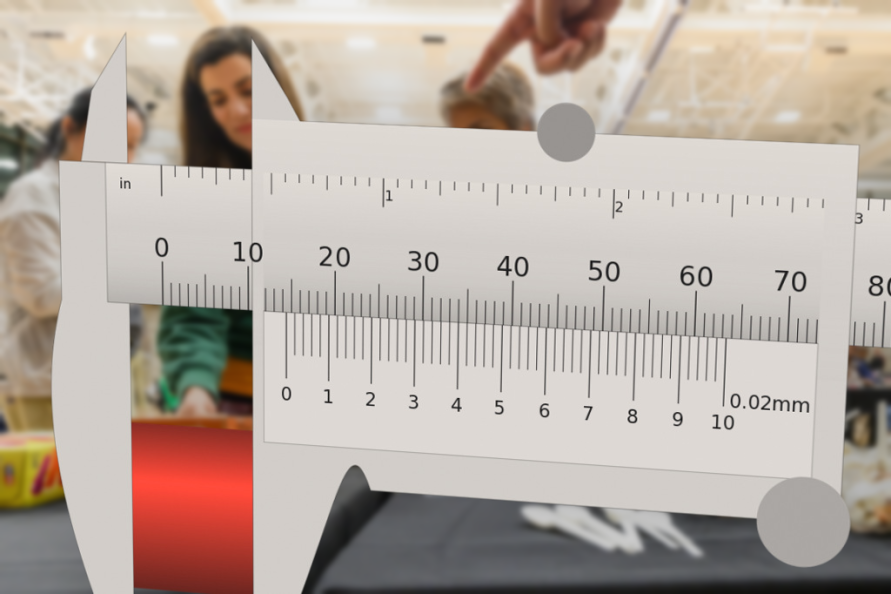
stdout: value=14.4 unit=mm
